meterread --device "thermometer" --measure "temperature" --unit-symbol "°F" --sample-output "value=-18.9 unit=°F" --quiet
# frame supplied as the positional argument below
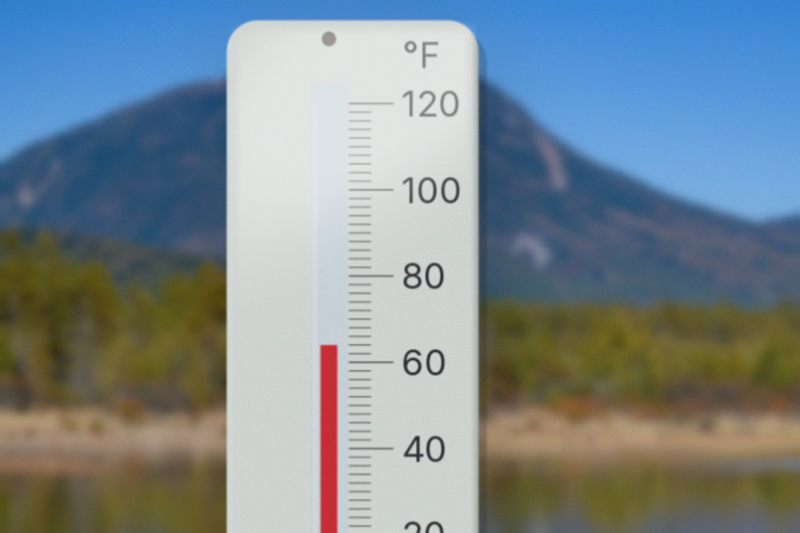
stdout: value=64 unit=°F
